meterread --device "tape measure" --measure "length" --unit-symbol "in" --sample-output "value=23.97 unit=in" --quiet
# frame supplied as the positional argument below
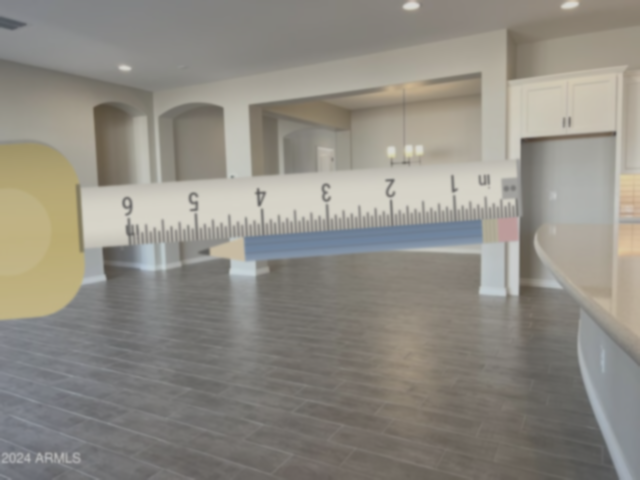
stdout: value=5 unit=in
